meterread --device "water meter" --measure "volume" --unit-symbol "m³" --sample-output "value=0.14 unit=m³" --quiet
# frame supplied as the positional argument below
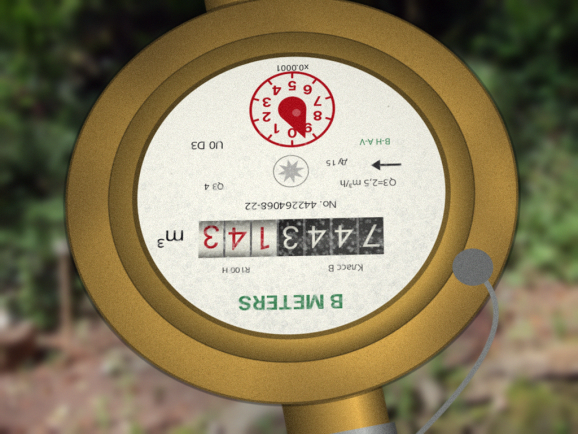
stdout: value=7443.1429 unit=m³
